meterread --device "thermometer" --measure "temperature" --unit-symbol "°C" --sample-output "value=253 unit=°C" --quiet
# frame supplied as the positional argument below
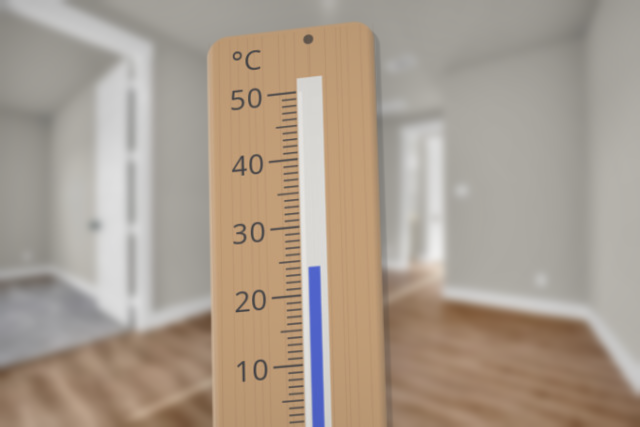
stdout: value=24 unit=°C
